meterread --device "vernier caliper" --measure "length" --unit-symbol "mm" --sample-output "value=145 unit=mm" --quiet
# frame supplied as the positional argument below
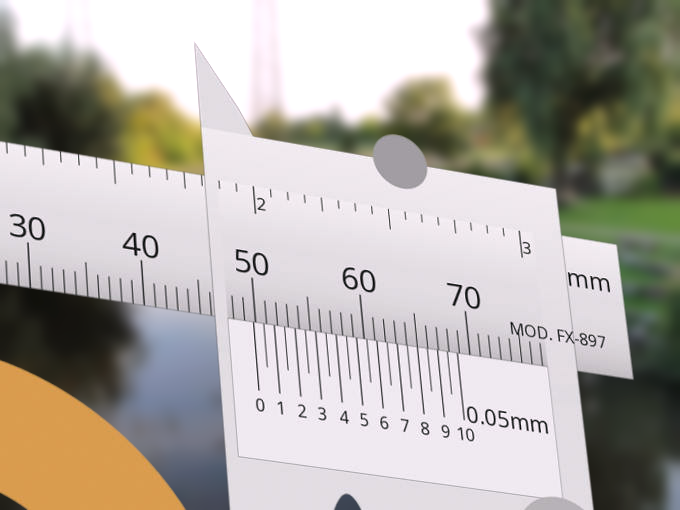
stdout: value=49.8 unit=mm
